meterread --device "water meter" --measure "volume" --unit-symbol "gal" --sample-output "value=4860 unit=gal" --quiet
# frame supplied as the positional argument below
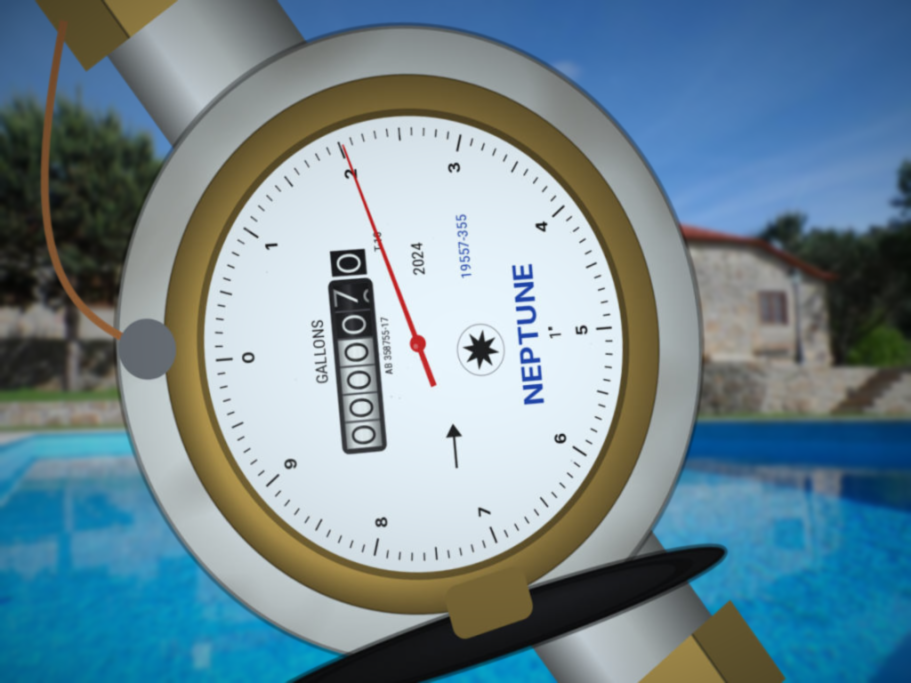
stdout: value=72.0 unit=gal
